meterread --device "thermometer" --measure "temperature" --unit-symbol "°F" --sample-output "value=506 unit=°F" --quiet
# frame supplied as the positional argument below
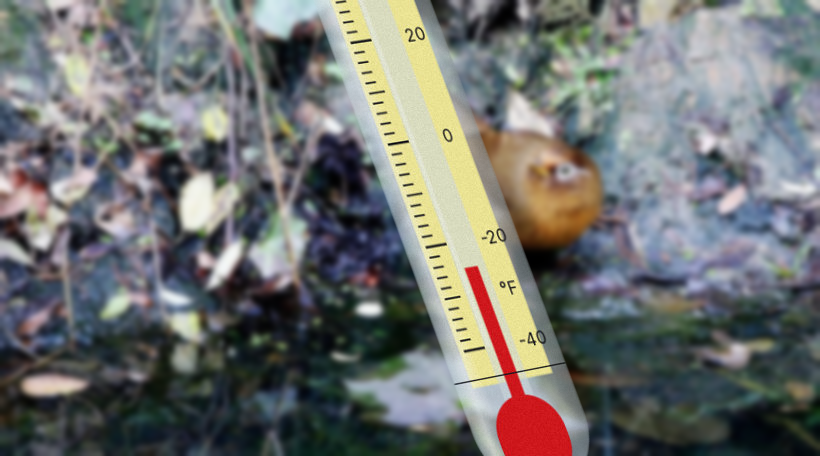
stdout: value=-25 unit=°F
